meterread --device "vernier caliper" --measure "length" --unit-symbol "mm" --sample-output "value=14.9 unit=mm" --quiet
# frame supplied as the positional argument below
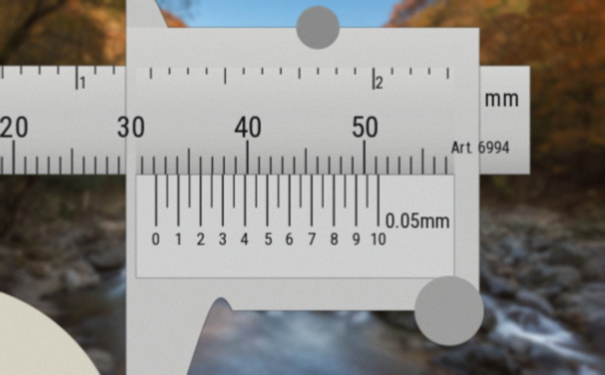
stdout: value=32.2 unit=mm
